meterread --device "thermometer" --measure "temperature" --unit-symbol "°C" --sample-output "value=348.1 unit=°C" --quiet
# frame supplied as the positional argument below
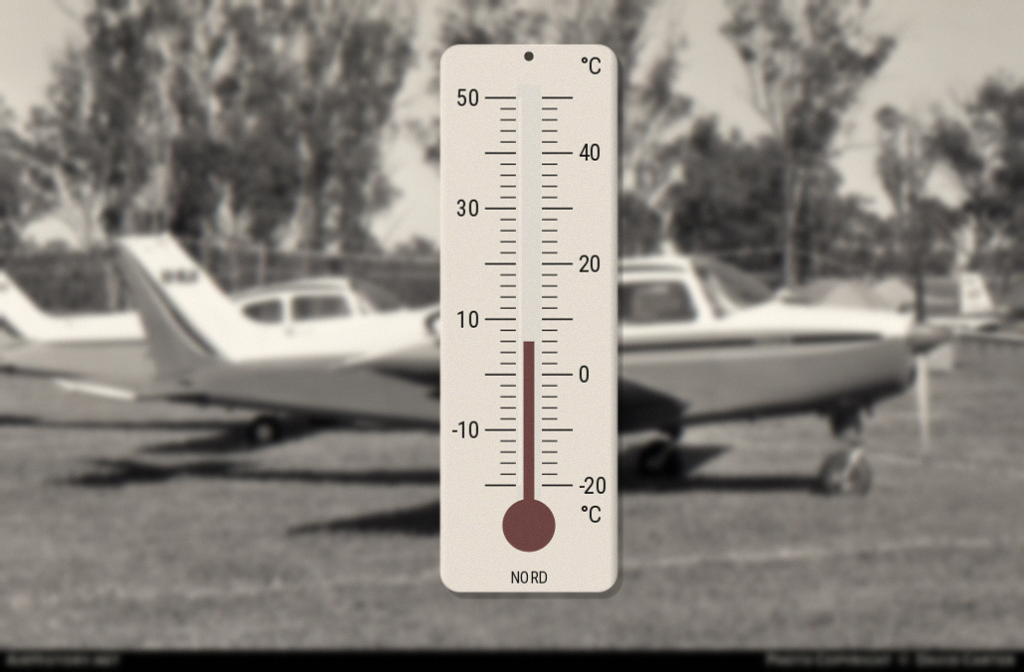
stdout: value=6 unit=°C
